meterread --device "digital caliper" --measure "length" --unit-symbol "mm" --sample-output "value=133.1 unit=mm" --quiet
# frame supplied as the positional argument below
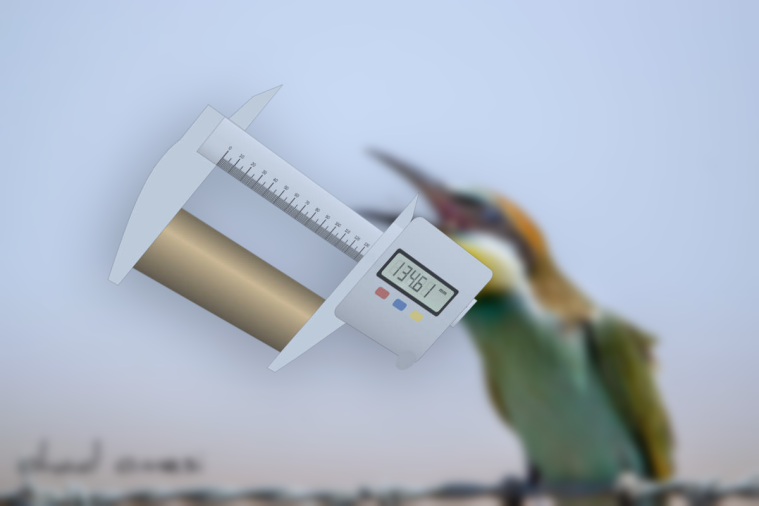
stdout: value=134.61 unit=mm
